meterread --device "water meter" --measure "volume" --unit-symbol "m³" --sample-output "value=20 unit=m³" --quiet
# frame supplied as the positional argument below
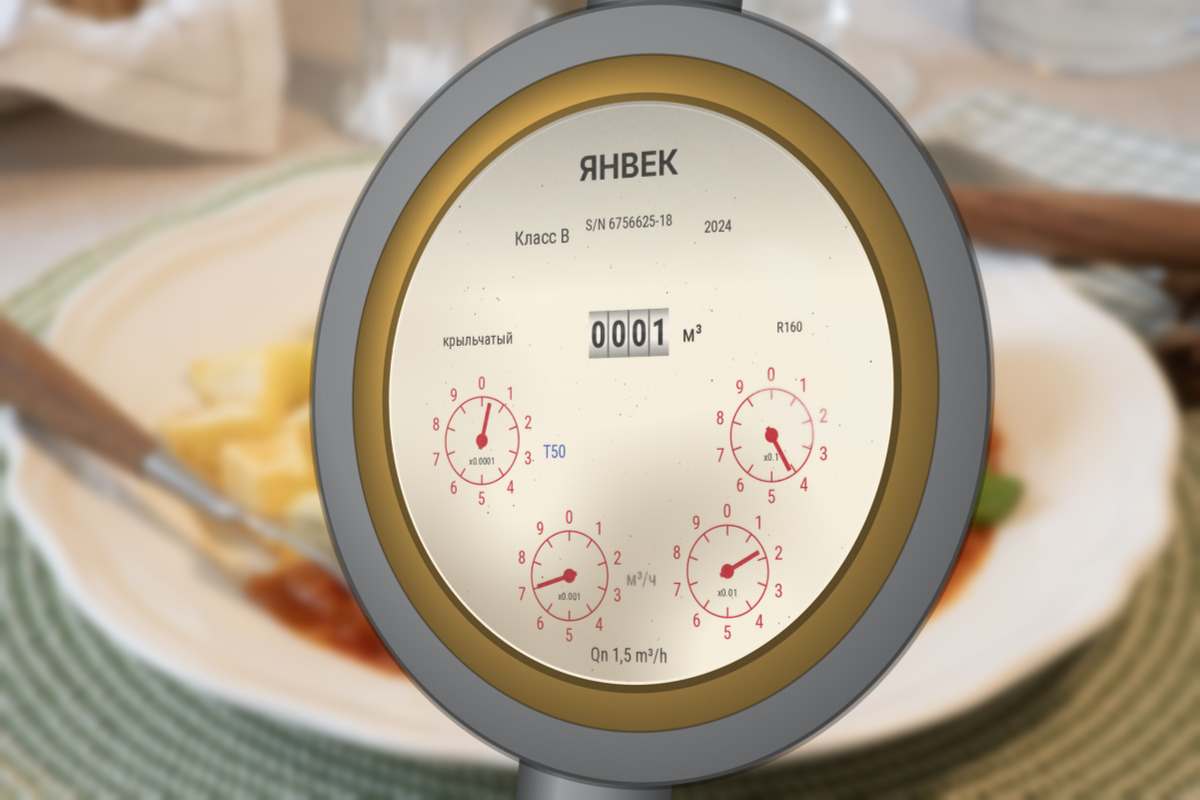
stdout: value=1.4170 unit=m³
